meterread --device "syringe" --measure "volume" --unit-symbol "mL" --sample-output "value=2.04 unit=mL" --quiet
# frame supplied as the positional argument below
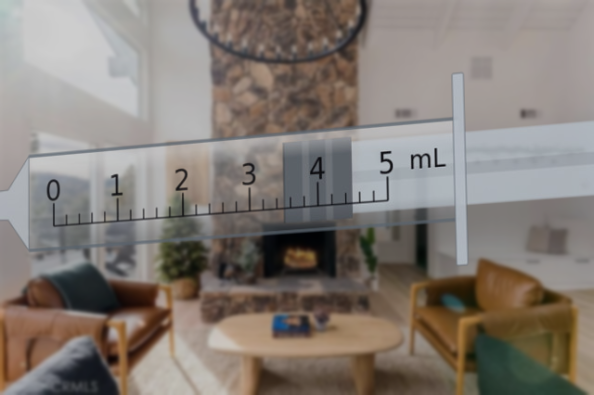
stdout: value=3.5 unit=mL
